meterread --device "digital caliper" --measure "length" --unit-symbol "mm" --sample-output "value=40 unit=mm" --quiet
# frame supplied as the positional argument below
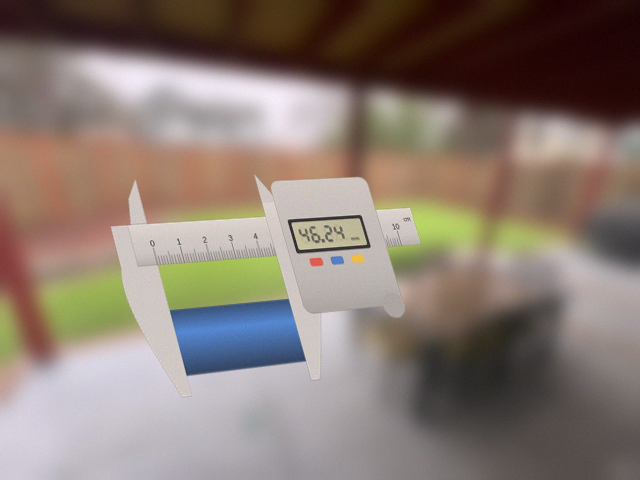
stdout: value=46.24 unit=mm
